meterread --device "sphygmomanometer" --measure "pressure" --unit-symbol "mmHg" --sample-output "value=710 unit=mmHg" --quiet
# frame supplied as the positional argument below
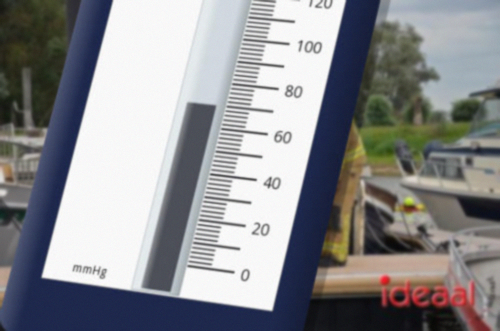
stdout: value=70 unit=mmHg
